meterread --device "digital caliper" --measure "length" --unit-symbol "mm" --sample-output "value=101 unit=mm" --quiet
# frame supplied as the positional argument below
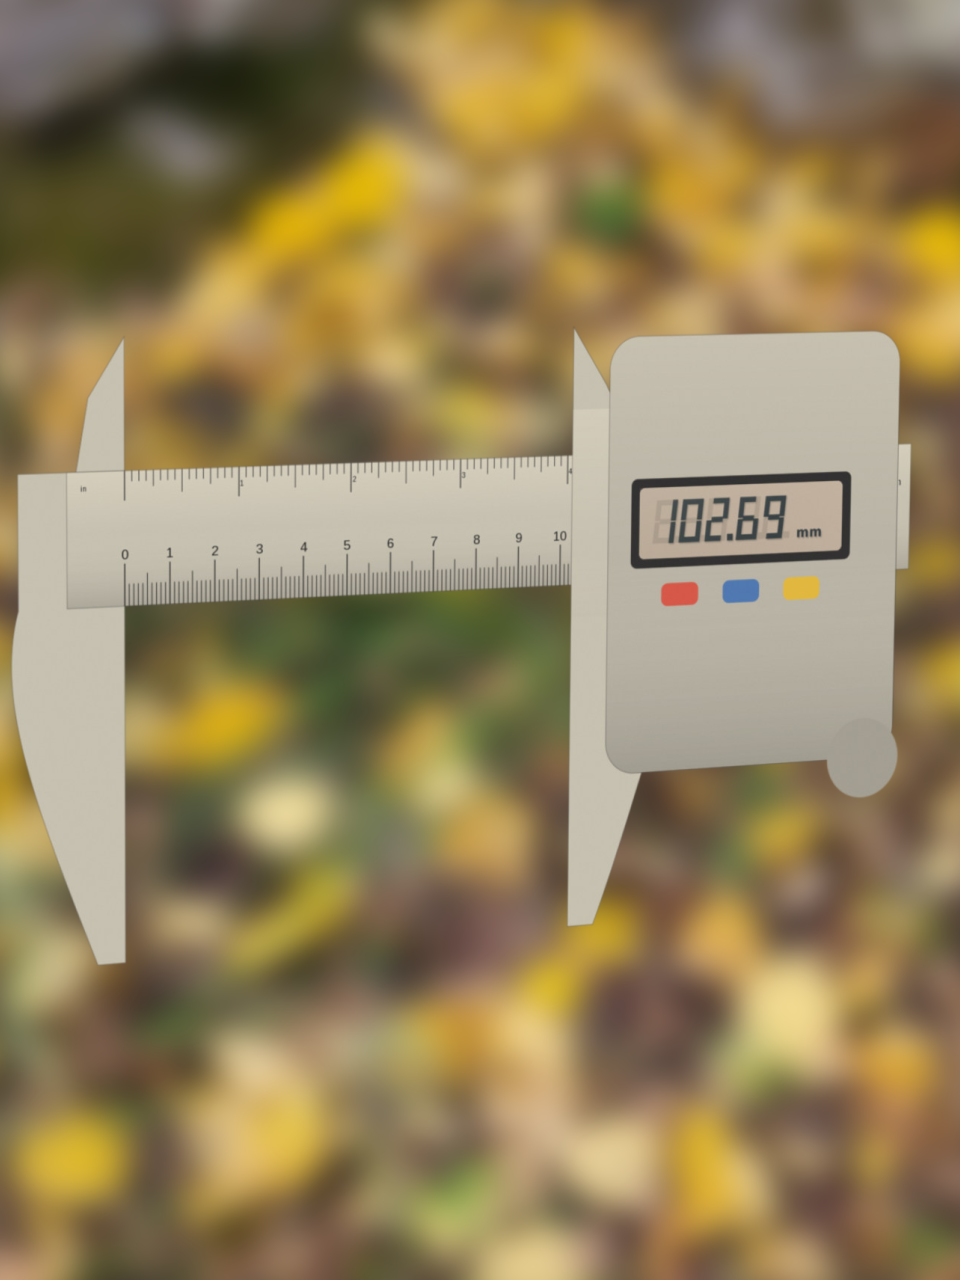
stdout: value=102.69 unit=mm
